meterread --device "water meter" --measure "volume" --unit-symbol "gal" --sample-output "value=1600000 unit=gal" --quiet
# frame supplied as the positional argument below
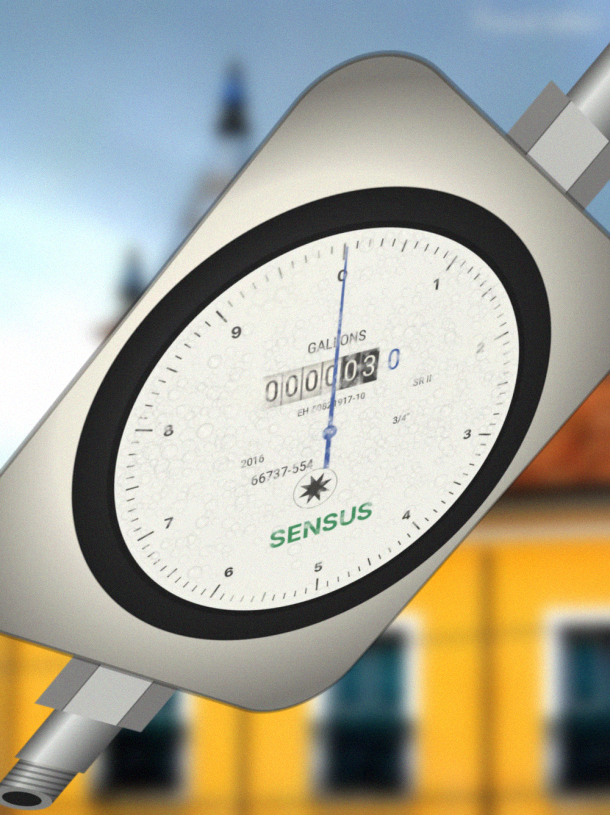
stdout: value=30.0 unit=gal
